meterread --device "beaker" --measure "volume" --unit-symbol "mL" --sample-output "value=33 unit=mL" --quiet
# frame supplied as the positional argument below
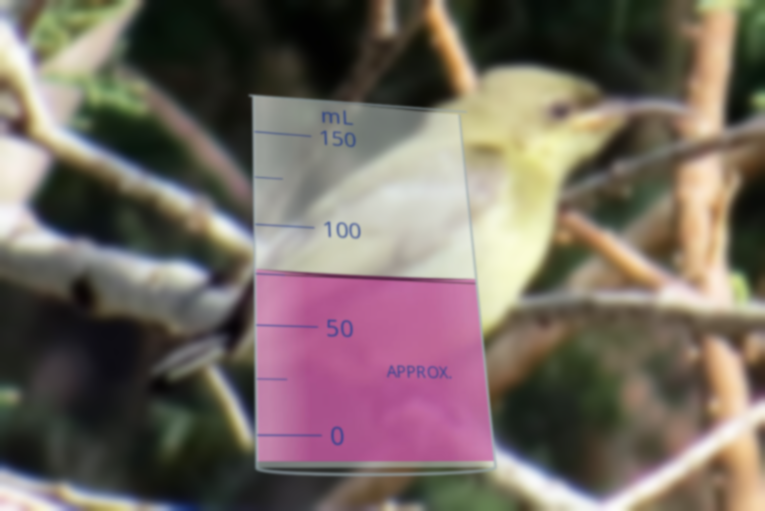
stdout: value=75 unit=mL
